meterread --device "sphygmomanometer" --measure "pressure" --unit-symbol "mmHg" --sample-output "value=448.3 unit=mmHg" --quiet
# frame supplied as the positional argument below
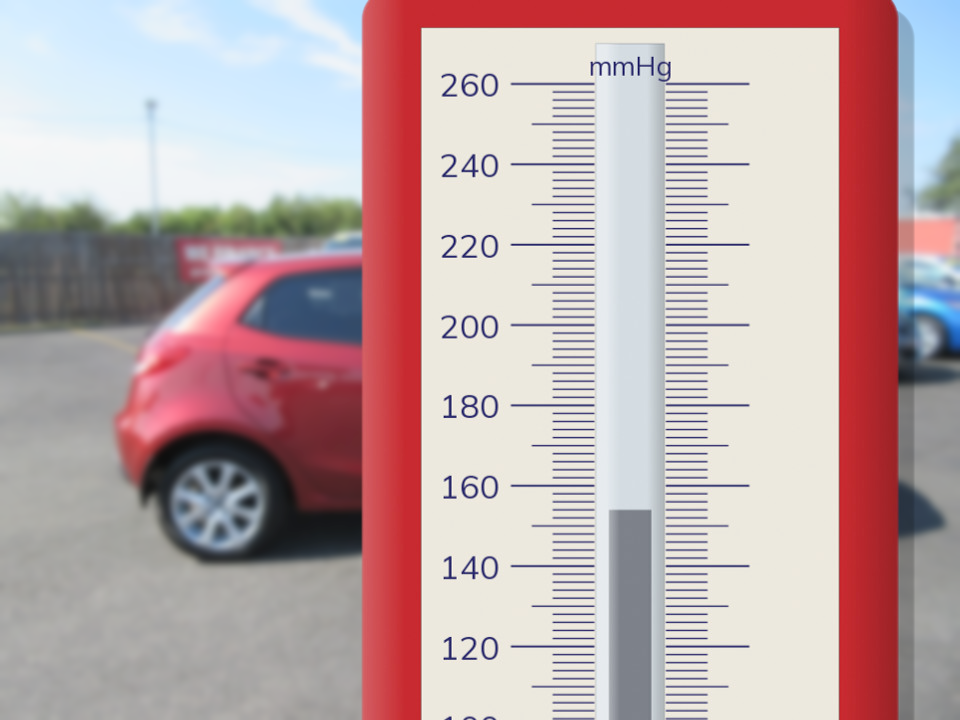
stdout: value=154 unit=mmHg
